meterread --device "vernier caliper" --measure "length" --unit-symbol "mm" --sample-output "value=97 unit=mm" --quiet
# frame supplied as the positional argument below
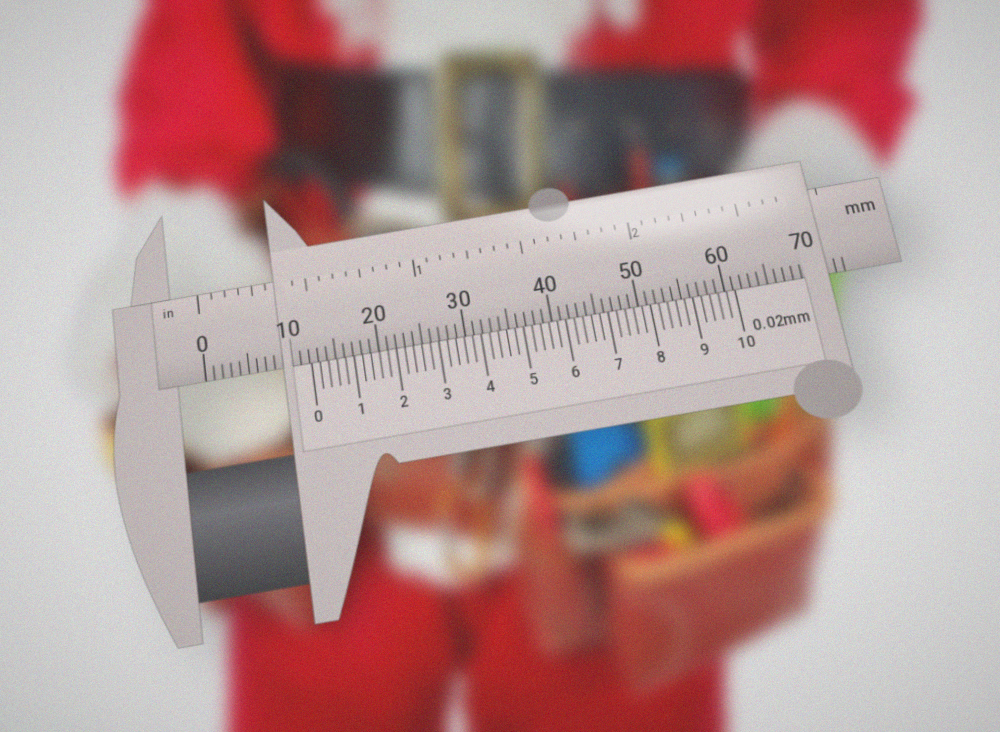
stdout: value=12.2 unit=mm
